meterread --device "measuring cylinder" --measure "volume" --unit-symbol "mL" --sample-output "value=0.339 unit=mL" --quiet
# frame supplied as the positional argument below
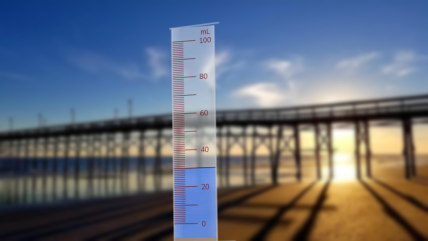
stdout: value=30 unit=mL
